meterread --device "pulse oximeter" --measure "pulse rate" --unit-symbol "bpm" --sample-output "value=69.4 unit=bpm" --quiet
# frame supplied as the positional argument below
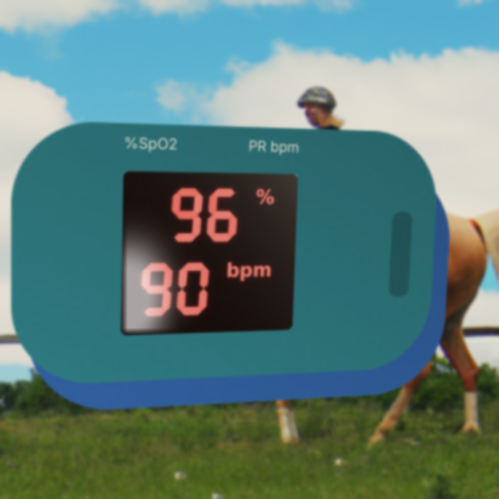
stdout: value=90 unit=bpm
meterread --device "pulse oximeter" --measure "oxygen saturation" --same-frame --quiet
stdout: value=96 unit=%
